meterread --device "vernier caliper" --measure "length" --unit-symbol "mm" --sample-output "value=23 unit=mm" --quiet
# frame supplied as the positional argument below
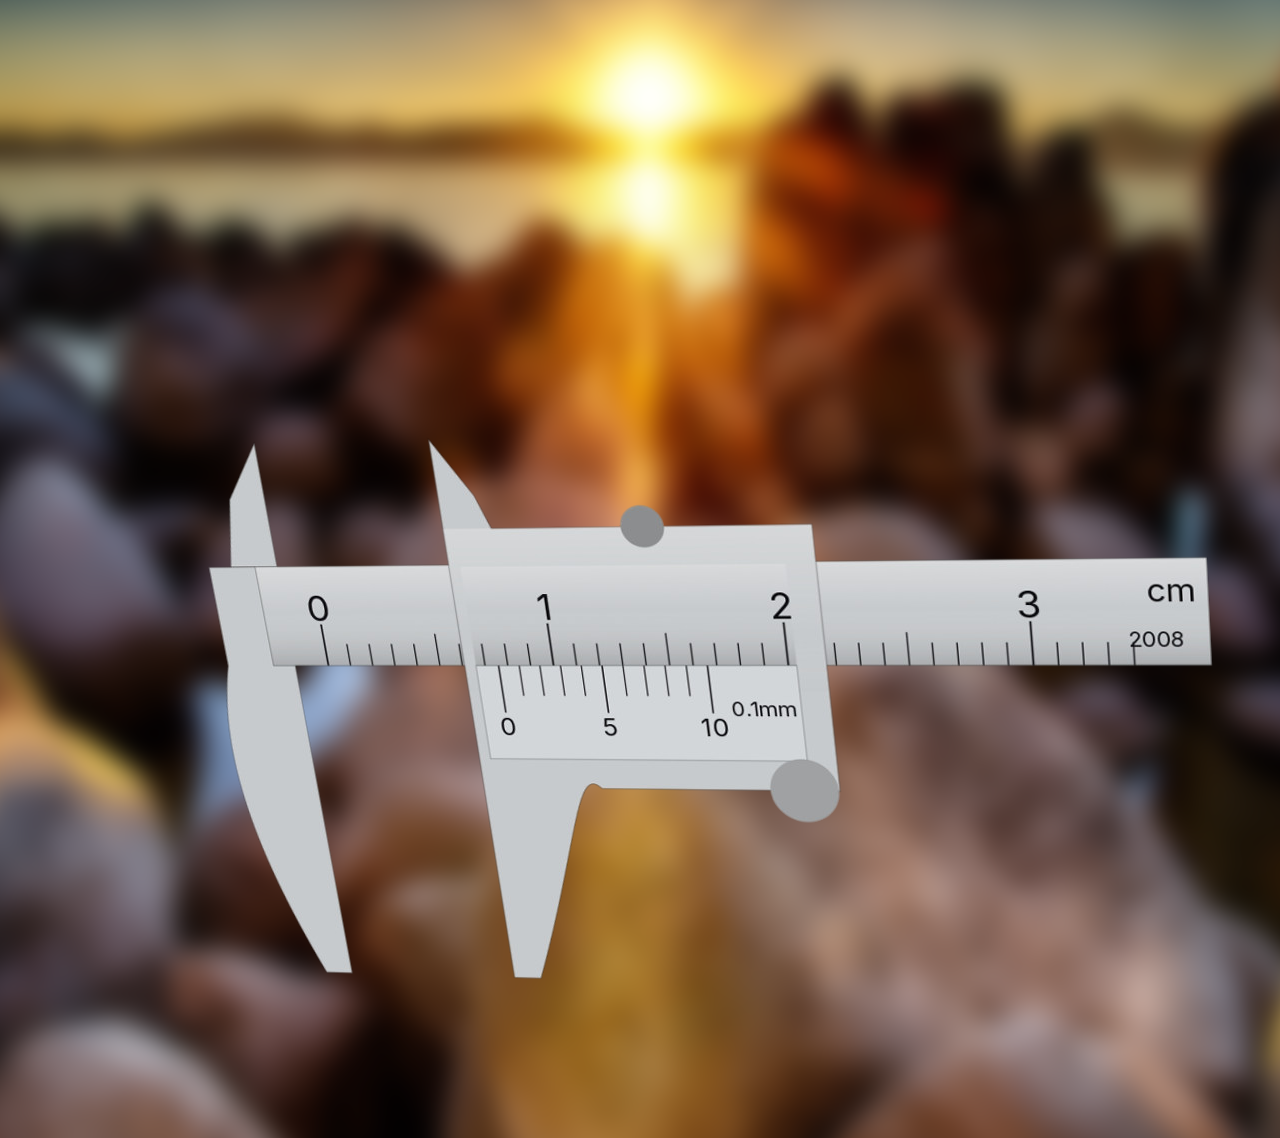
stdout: value=7.6 unit=mm
